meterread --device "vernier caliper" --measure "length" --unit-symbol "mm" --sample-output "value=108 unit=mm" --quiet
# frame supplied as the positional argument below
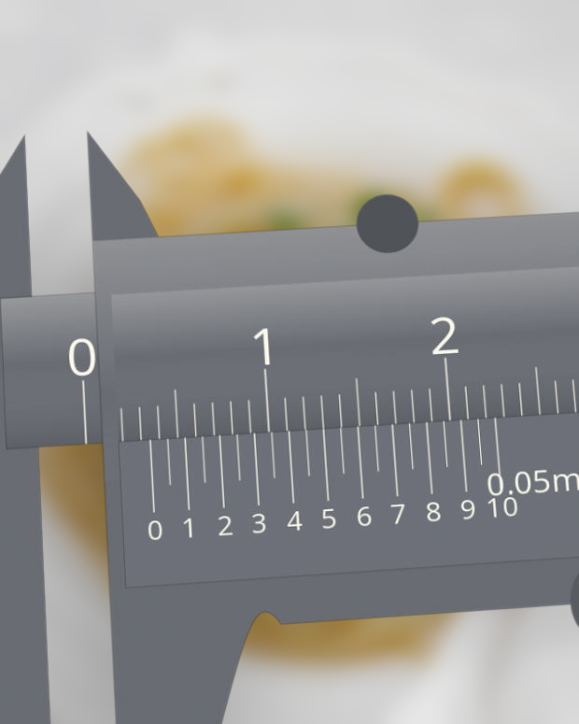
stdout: value=3.5 unit=mm
